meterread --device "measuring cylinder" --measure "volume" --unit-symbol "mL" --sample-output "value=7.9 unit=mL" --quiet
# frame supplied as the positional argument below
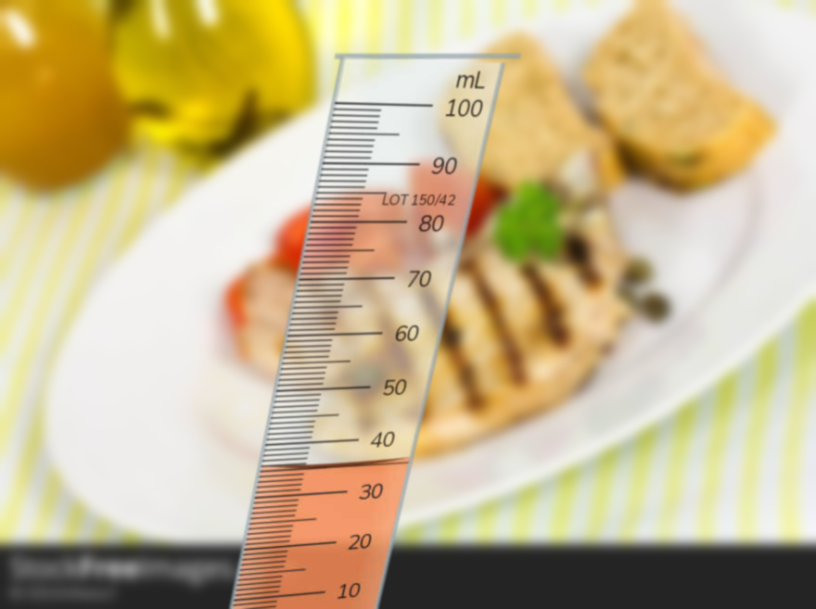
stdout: value=35 unit=mL
